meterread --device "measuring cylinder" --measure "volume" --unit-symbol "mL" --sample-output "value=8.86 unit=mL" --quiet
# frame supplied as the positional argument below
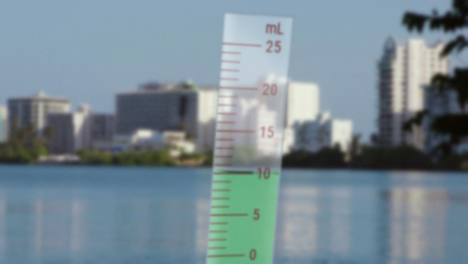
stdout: value=10 unit=mL
